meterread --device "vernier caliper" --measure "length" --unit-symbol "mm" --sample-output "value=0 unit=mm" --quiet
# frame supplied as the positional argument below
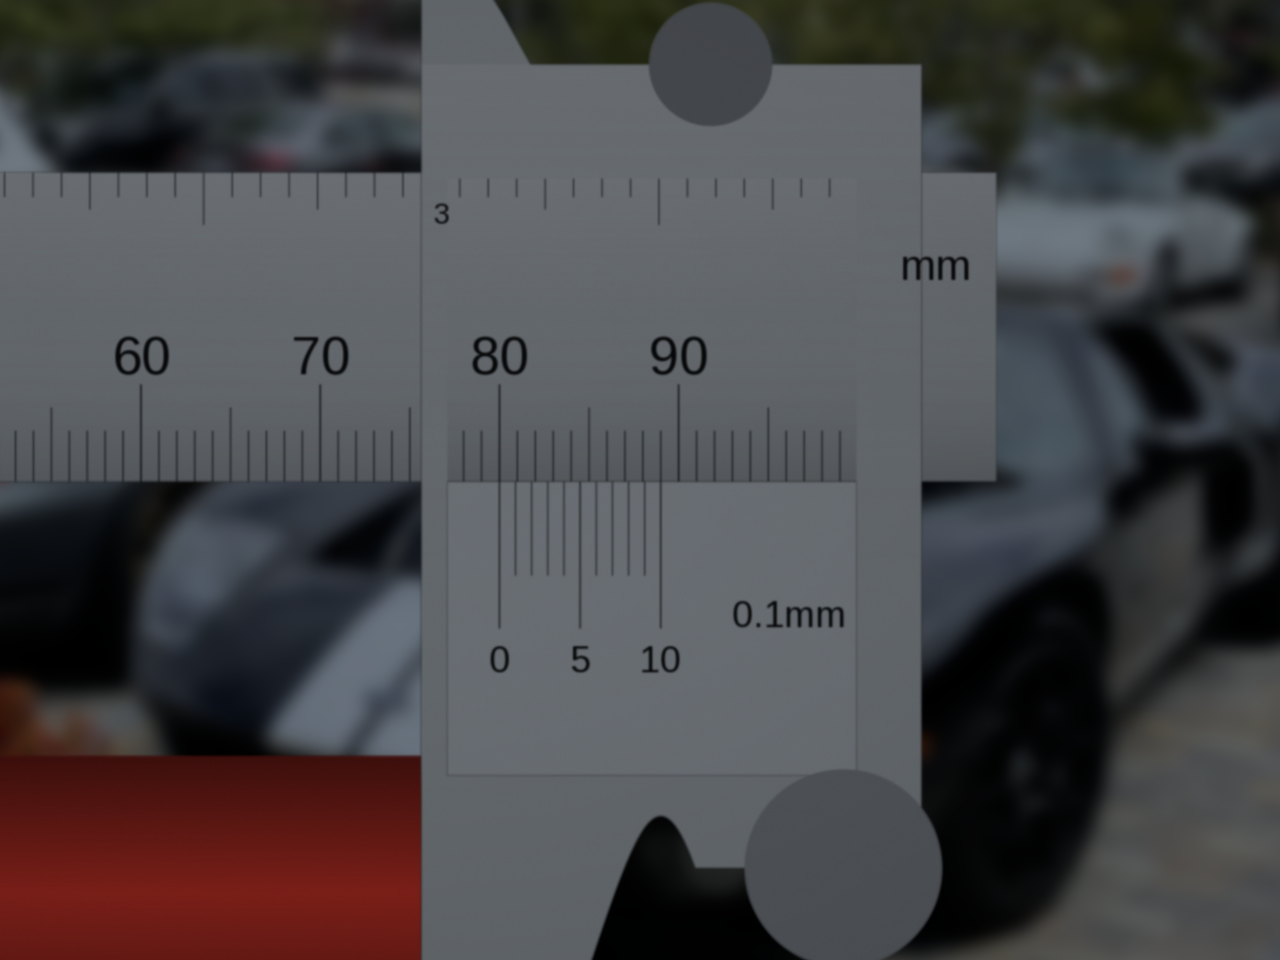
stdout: value=80.0 unit=mm
